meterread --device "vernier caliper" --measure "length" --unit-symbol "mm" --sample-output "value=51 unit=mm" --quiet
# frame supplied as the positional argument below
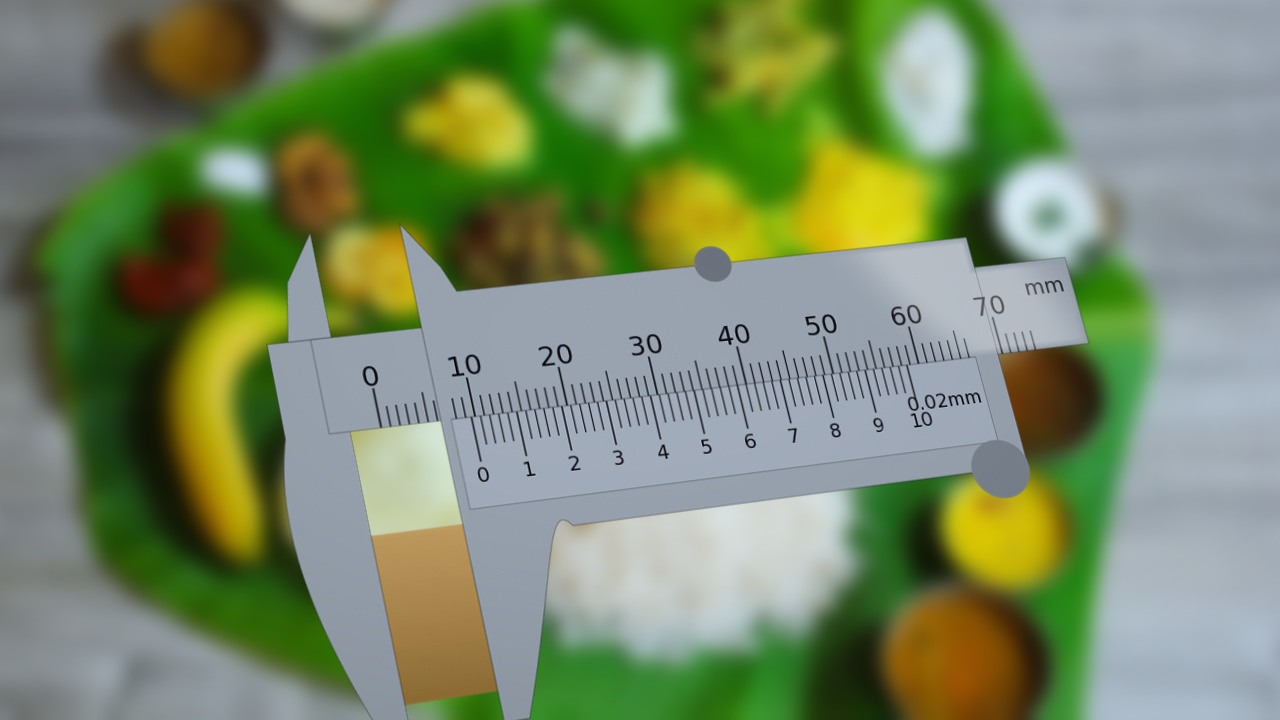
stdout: value=9.6 unit=mm
